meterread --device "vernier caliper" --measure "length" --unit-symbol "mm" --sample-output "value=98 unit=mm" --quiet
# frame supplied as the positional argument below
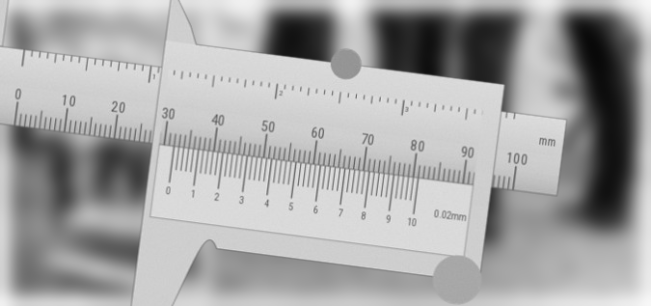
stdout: value=32.0 unit=mm
